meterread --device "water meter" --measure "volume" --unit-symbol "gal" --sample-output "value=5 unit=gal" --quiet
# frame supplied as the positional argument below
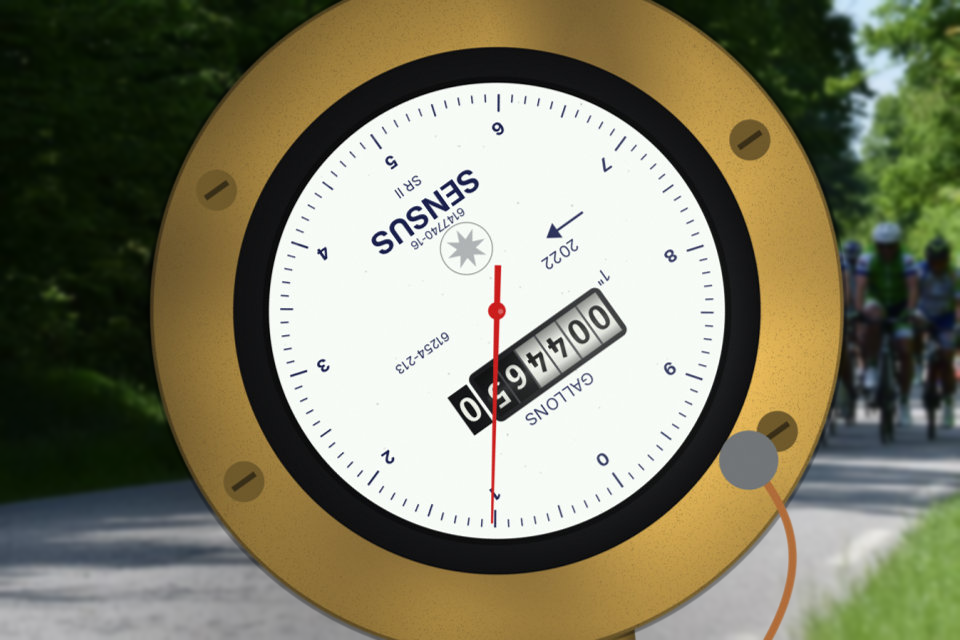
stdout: value=44651.0 unit=gal
